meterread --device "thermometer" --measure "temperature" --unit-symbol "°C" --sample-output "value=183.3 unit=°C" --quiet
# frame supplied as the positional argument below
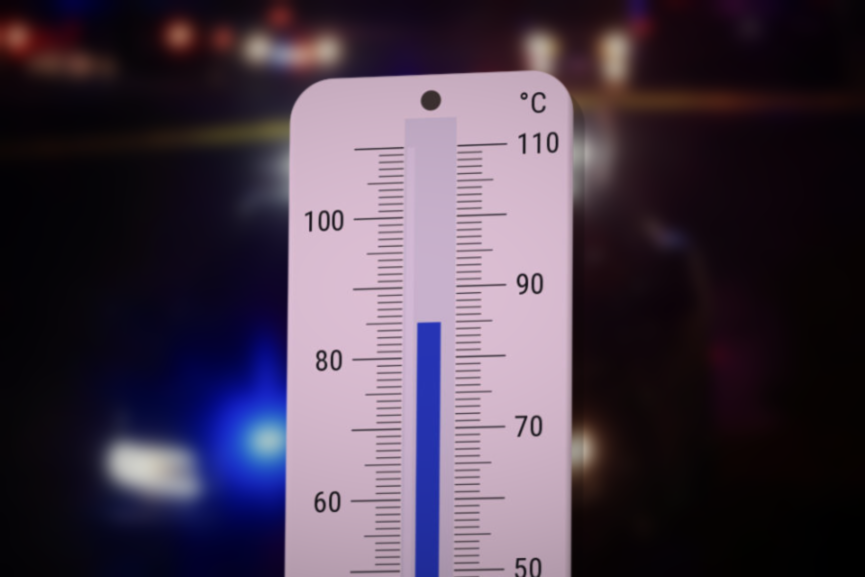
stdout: value=85 unit=°C
